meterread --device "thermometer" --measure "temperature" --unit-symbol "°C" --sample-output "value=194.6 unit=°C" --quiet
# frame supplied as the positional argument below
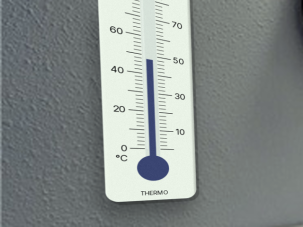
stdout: value=48 unit=°C
